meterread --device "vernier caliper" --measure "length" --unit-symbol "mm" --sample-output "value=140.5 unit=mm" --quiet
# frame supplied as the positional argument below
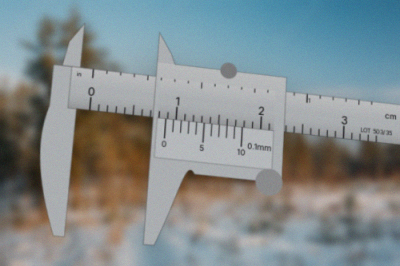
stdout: value=8.8 unit=mm
